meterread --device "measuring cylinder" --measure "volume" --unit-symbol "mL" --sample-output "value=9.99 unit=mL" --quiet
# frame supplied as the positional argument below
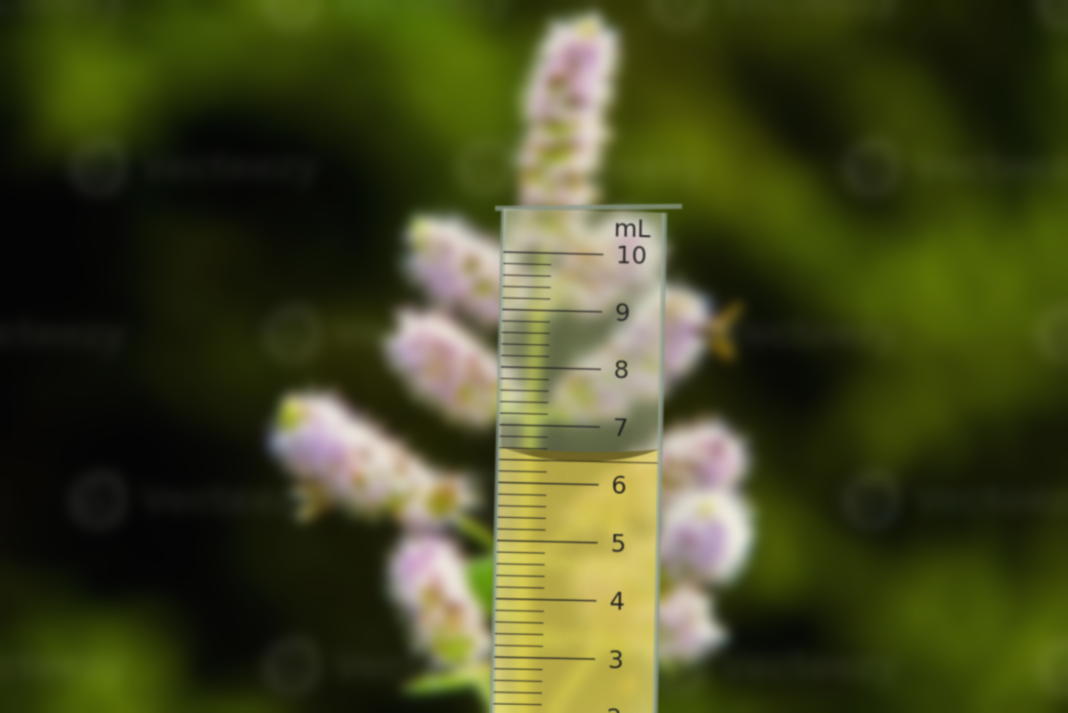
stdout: value=6.4 unit=mL
